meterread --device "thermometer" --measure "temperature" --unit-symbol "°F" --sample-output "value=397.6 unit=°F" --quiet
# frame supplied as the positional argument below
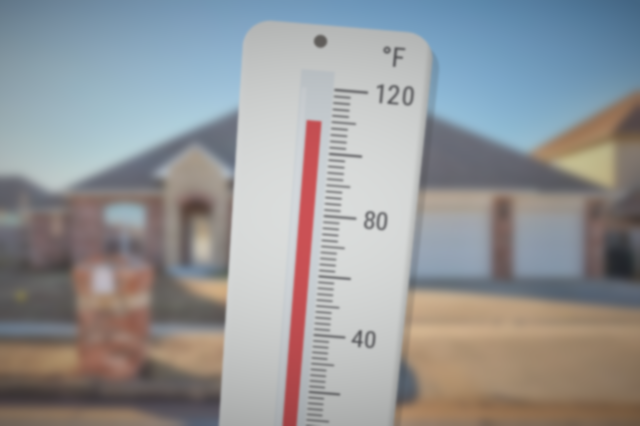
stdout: value=110 unit=°F
